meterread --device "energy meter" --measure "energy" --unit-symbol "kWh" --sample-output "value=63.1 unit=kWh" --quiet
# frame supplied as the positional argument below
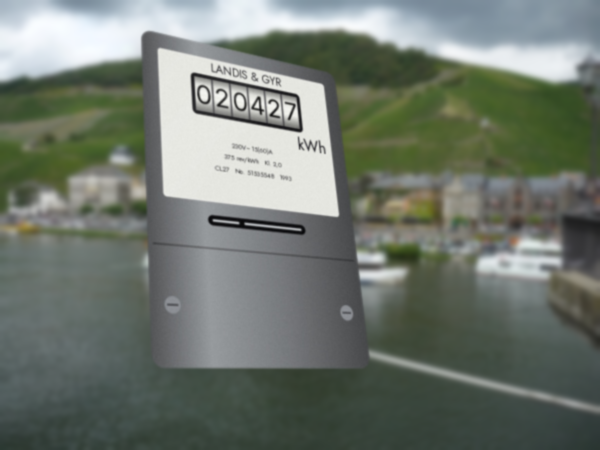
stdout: value=20427 unit=kWh
